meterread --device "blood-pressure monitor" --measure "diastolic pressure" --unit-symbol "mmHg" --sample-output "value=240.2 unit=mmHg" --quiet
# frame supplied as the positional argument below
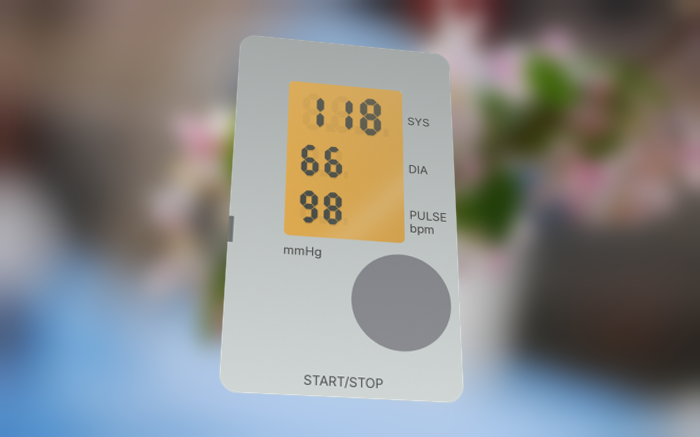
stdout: value=66 unit=mmHg
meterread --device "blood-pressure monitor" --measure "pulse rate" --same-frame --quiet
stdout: value=98 unit=bpm
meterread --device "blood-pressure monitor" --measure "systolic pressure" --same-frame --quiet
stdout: value=118 unit=mmHg
